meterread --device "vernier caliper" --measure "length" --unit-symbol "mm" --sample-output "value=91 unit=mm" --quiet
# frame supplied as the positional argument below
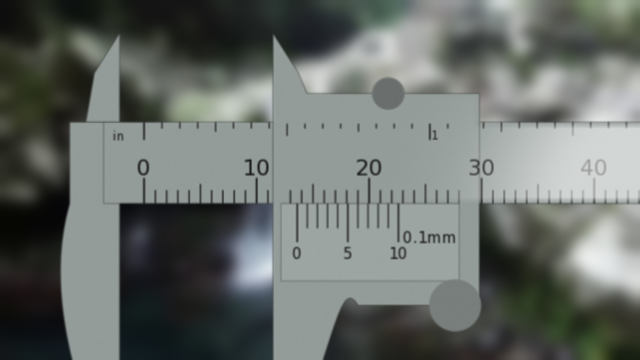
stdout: value=13.6 unit=mm
